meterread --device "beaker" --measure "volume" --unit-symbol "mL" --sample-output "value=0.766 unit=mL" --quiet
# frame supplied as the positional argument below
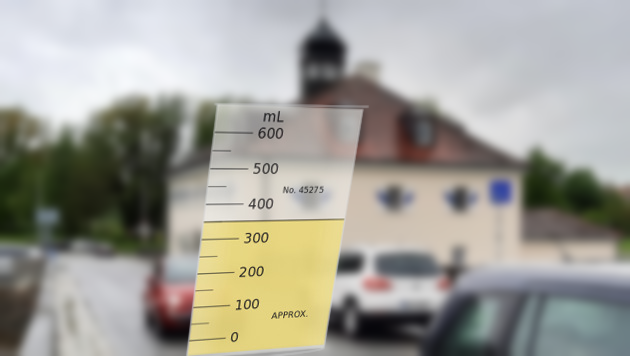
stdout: value=350 unit=mL
